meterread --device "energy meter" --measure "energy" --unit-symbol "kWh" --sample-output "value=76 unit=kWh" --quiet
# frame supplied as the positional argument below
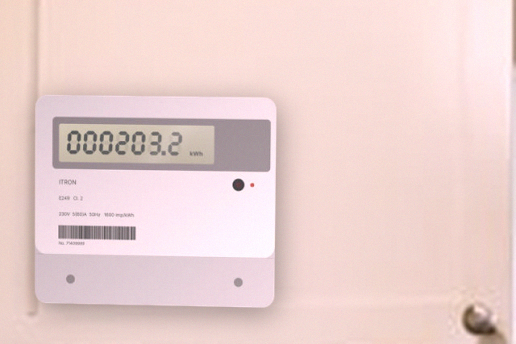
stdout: value=203.2 unit=kWh
